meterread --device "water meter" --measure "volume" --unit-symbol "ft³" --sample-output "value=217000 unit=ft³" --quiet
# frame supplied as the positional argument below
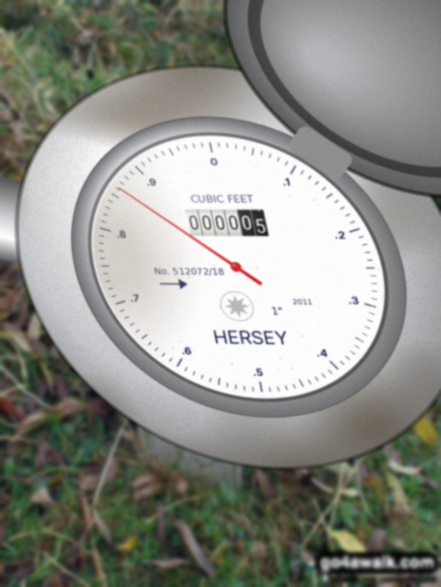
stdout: value=4.86 unit=ft³
